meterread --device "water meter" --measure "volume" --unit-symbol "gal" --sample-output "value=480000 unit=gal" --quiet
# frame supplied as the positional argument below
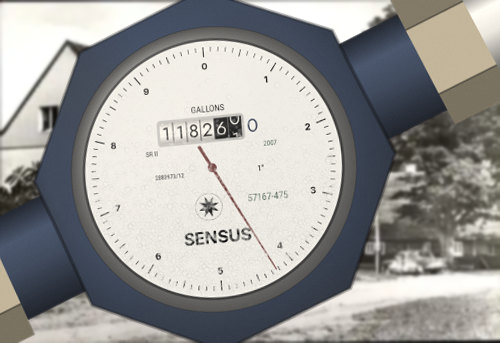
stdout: value=1182604.2 unit=gal
